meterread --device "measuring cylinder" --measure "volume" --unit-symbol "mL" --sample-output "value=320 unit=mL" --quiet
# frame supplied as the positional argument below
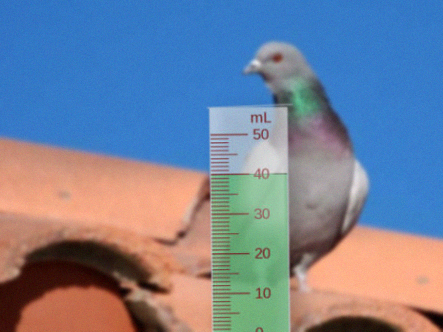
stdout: value=40 unit=mL
